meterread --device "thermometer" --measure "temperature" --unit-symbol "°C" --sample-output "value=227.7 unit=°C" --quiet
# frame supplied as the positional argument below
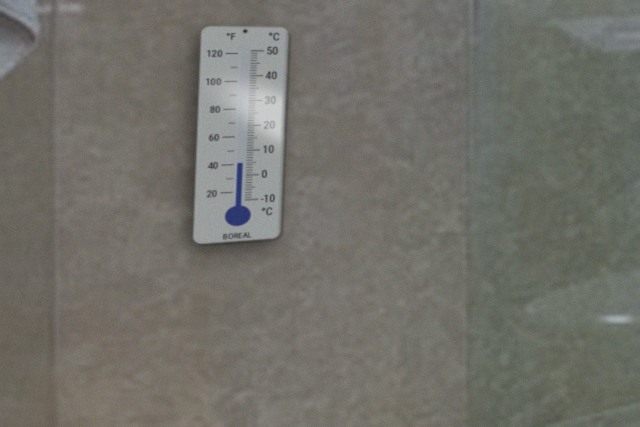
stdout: value=5 unit=°C
